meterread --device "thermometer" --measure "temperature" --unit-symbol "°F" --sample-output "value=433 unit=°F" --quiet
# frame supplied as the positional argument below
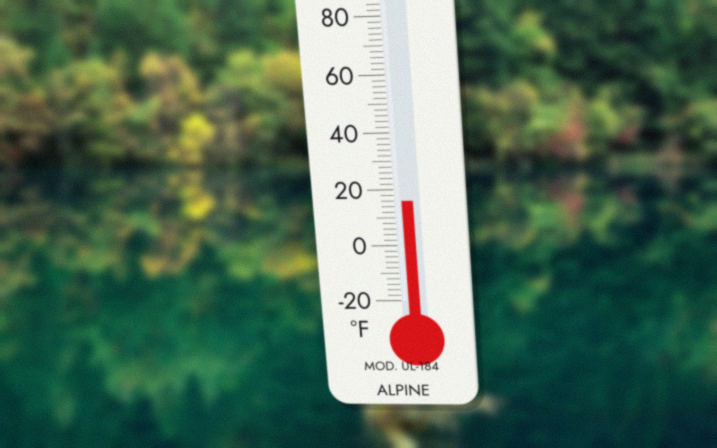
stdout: value=16 unit=°F
